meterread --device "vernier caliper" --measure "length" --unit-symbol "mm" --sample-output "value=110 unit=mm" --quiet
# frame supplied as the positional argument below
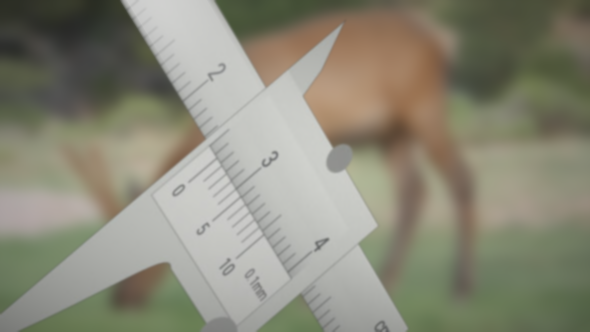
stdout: value=26.4 unit=mm
